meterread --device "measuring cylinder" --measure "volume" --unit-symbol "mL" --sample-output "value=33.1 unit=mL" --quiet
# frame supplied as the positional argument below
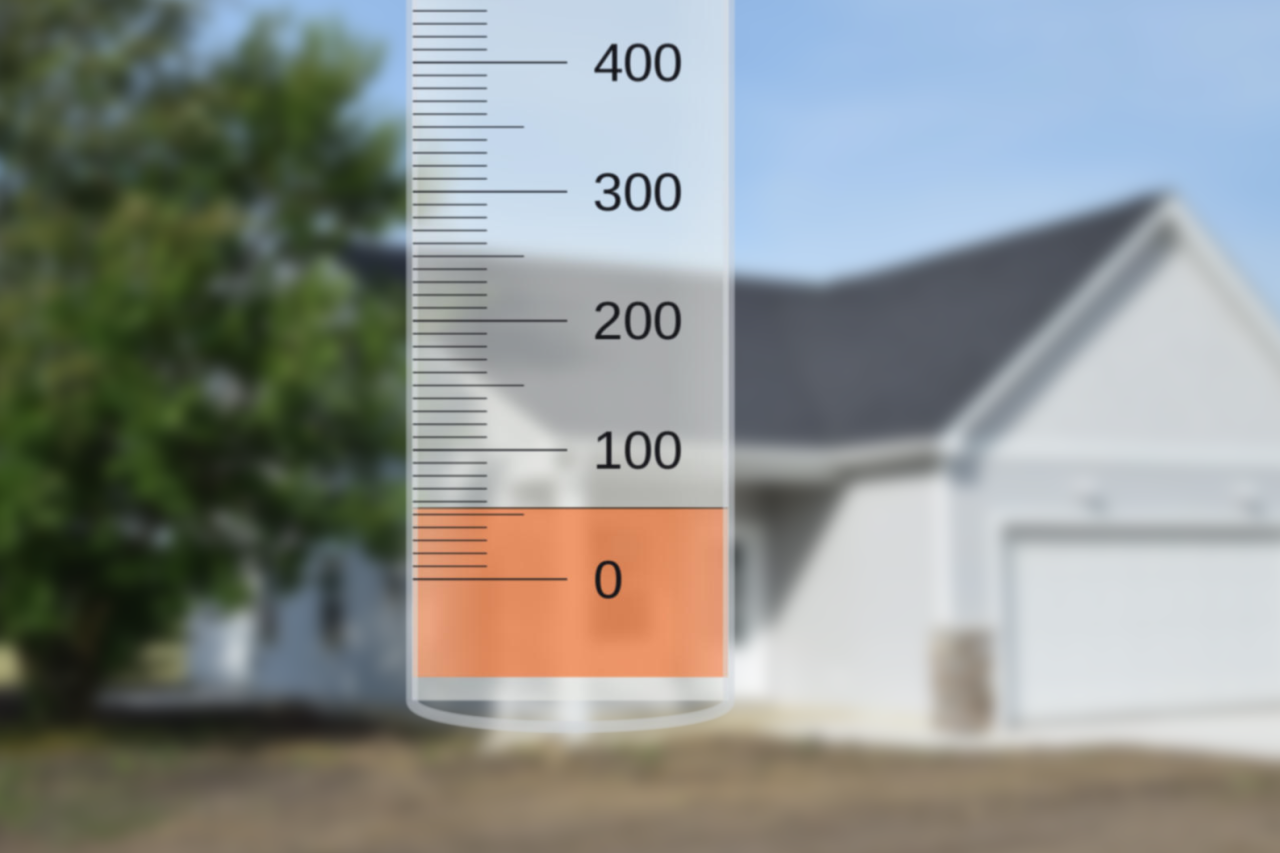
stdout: value=55 unit=mL
